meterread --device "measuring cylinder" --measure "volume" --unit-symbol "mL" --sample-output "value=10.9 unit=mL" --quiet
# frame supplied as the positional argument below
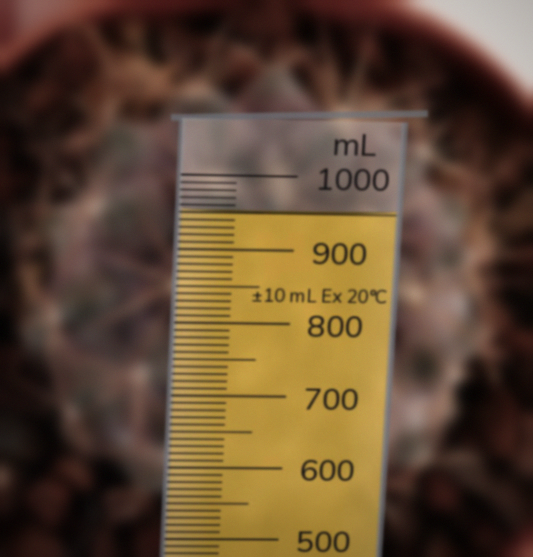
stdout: value=950 unit=mL
